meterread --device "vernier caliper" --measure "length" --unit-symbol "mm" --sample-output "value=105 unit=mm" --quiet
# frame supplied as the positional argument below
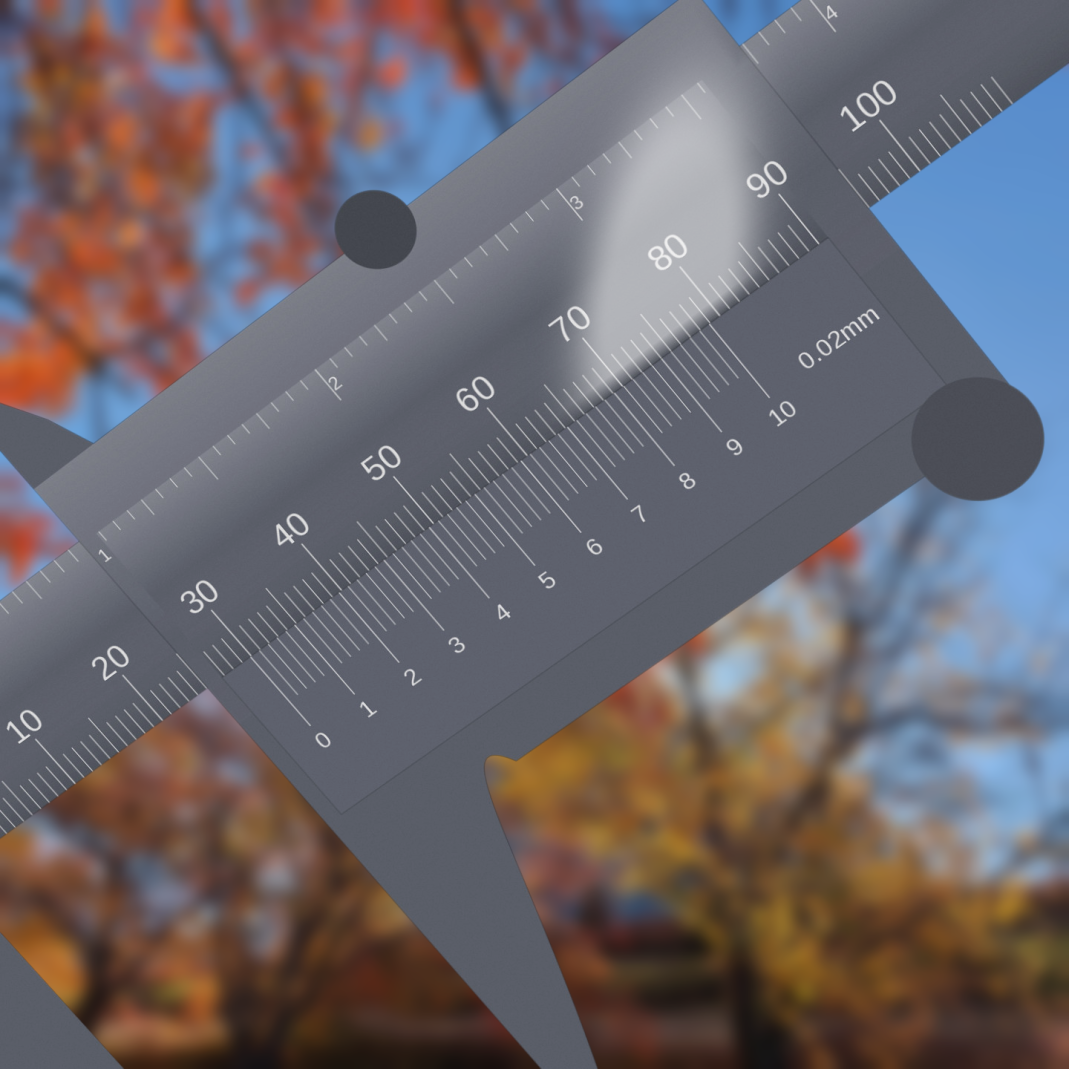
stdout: value=29.9 unit=mm
